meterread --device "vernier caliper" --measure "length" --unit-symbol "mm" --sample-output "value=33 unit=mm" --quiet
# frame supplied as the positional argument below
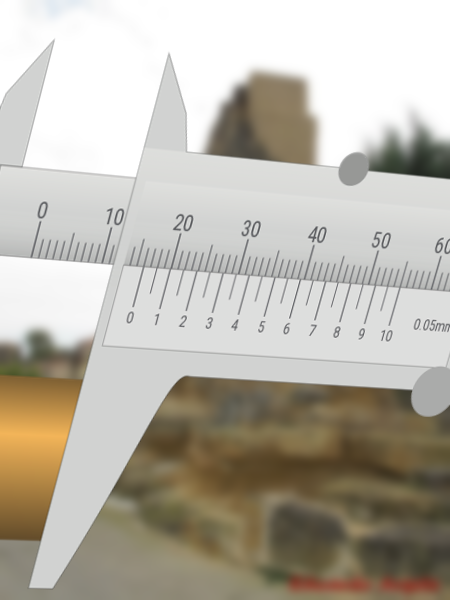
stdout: value=16.0 unit=mm
